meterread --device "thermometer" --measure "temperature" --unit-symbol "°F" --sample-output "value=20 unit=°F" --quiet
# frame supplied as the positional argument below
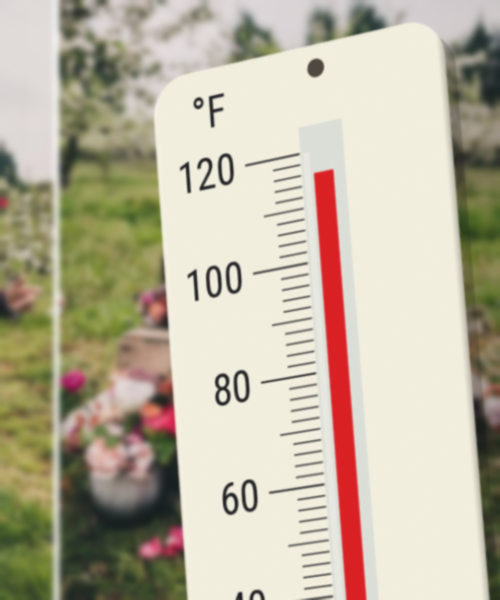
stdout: value=116 unit=°F
